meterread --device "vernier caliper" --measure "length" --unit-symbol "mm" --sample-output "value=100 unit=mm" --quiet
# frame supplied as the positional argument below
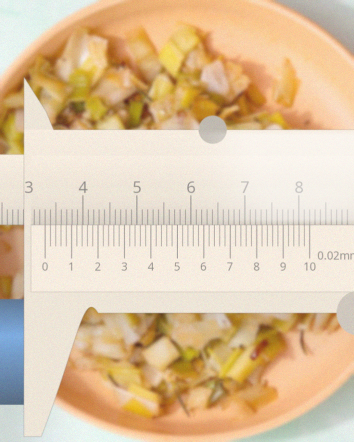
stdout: value=33.0 unit=mm
